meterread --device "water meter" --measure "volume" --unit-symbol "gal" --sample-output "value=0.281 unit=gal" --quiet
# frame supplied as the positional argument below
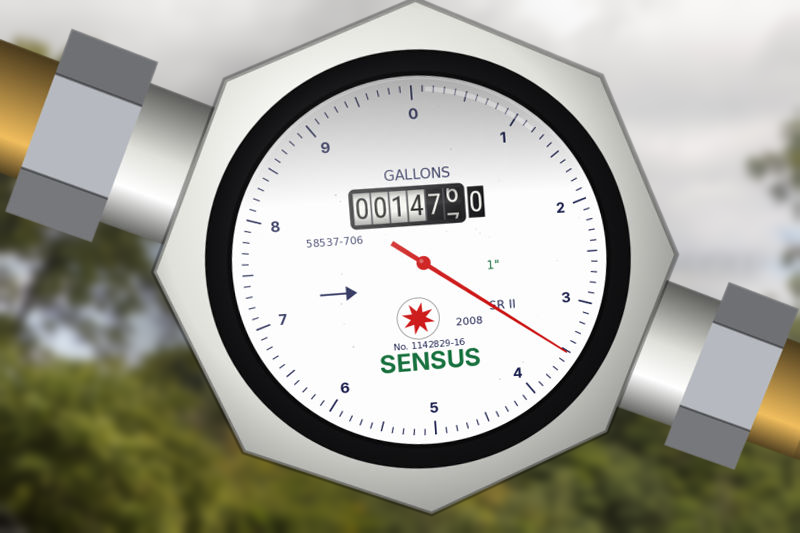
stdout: value=14763.5 unit=gal
